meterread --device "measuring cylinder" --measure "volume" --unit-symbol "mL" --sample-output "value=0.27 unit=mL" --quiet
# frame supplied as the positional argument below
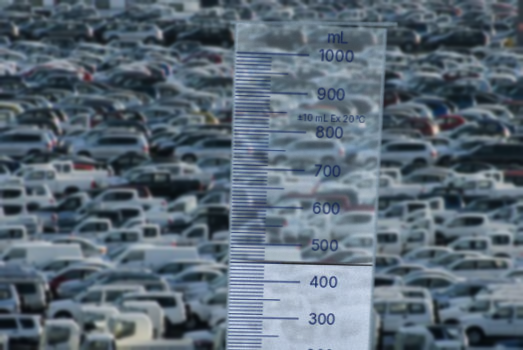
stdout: value=450 unit=mL
